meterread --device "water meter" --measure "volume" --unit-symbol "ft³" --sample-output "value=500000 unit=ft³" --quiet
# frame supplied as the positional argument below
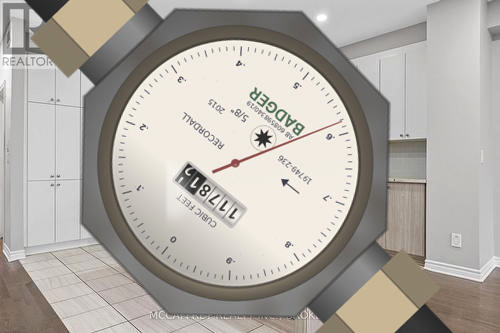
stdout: value=117811.58 unit=ft³
